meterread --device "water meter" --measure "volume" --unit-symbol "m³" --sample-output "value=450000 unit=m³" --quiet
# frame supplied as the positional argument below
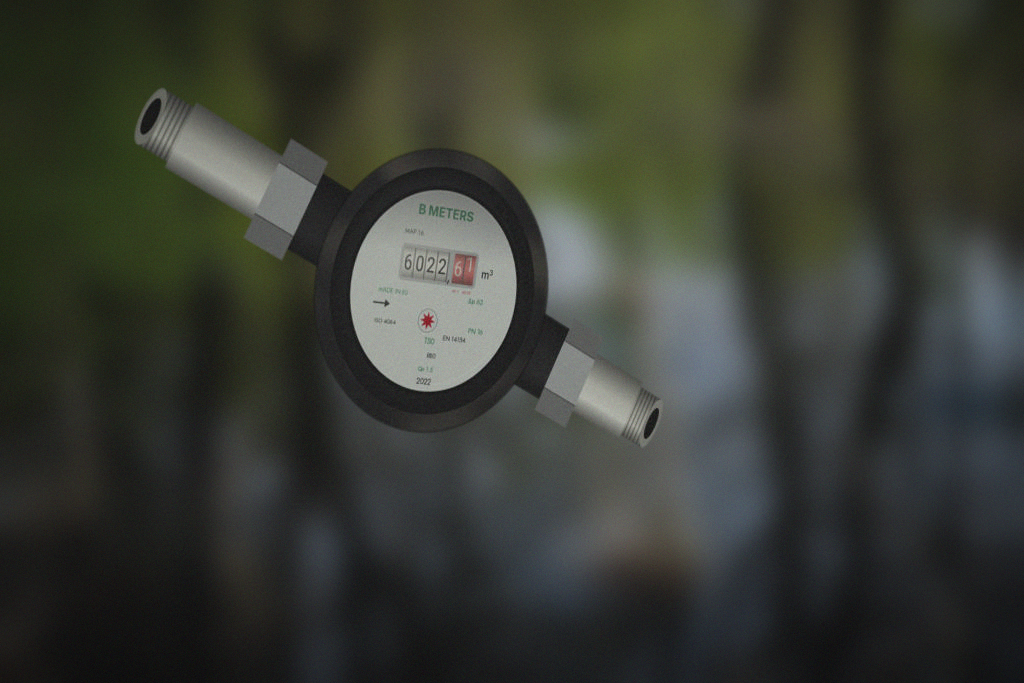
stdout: value=6022.61 unit=m³
